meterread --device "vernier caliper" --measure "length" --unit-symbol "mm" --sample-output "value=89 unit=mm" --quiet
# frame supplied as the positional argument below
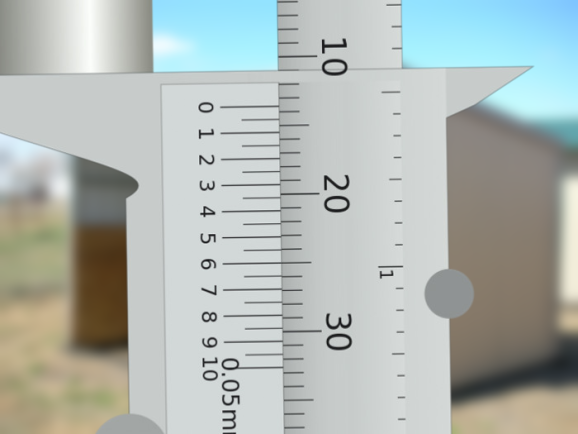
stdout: value=13.6 unit=mm
